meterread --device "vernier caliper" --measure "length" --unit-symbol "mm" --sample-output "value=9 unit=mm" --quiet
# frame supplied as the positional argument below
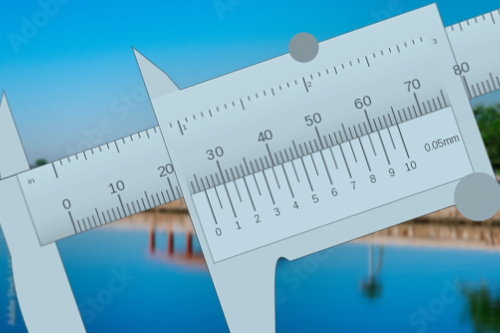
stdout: value=26.0 unit=mm
